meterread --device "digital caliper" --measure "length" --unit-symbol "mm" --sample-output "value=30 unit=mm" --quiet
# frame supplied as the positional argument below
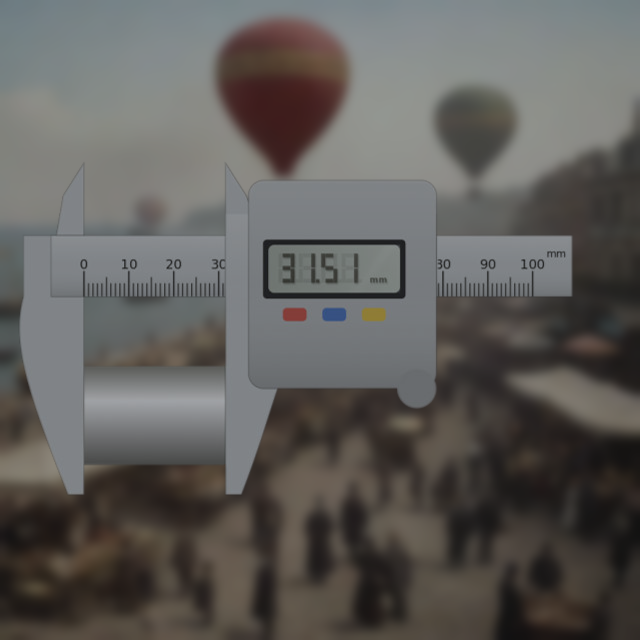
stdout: value=31.51 unit=mm
